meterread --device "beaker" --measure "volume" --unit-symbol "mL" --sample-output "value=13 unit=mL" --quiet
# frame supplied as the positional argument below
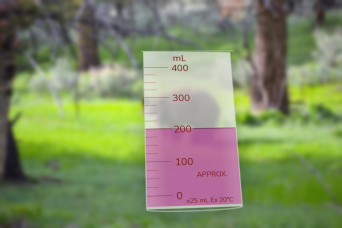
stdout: value=200 unit=mL
